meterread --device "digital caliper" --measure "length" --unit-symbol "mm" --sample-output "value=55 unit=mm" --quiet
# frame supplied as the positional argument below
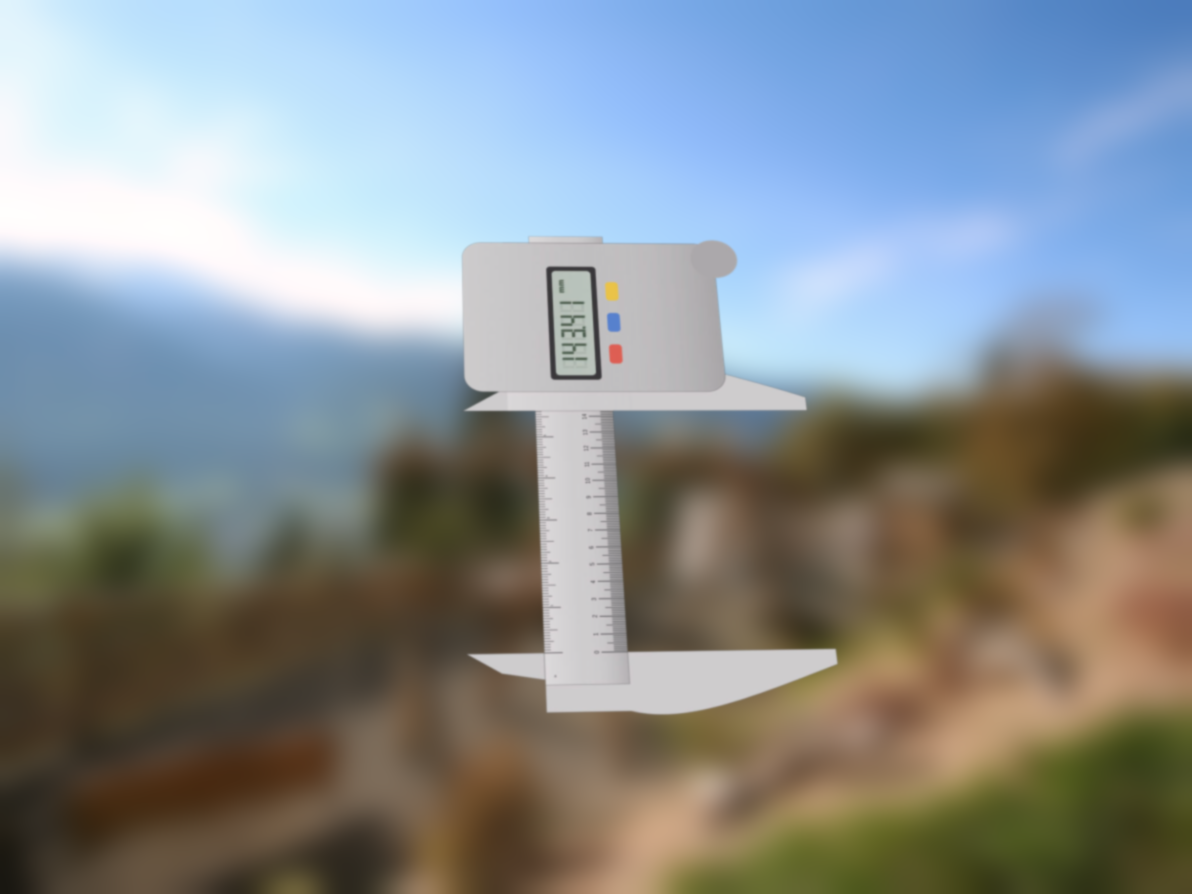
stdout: value=143.41 unit=mm
